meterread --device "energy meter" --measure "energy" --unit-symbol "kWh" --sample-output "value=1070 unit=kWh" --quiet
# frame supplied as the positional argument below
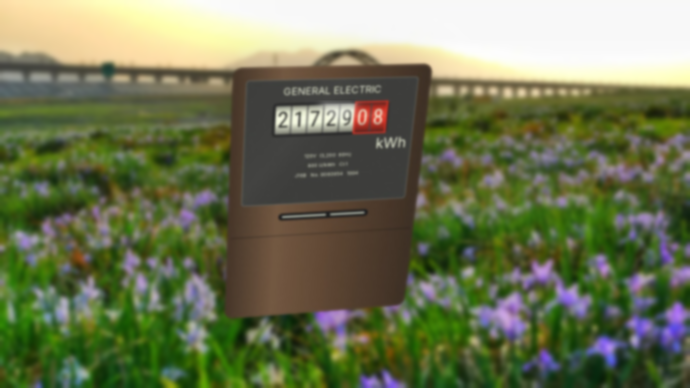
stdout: value=21729.08 unit=kWh
